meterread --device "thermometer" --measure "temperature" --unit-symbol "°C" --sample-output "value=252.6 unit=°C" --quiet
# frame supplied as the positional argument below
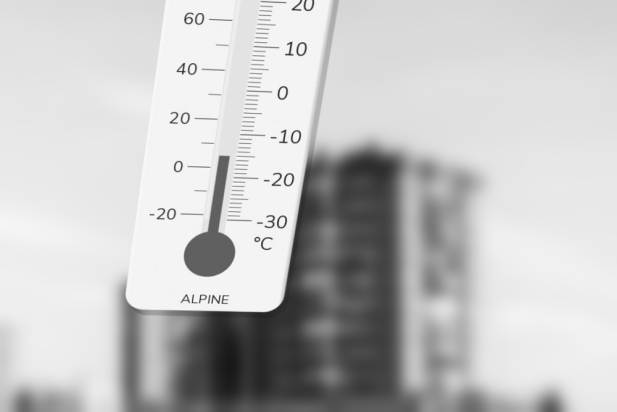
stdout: value=-15 unit=°C
